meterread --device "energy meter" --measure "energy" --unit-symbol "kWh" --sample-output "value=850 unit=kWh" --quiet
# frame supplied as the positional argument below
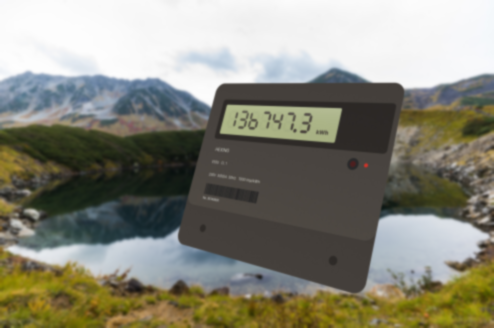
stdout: value=136747.3 unit=kWh
